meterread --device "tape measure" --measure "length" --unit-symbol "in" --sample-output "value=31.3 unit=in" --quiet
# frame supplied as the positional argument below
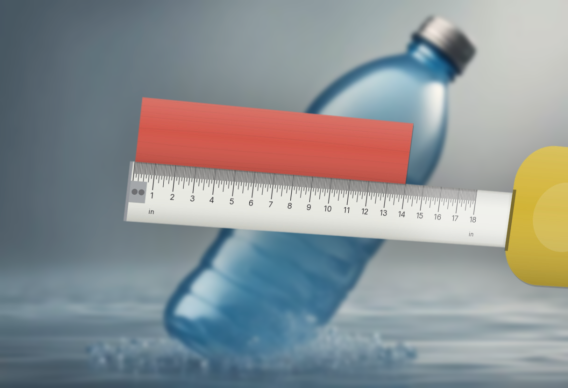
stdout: value=14 unit=in
